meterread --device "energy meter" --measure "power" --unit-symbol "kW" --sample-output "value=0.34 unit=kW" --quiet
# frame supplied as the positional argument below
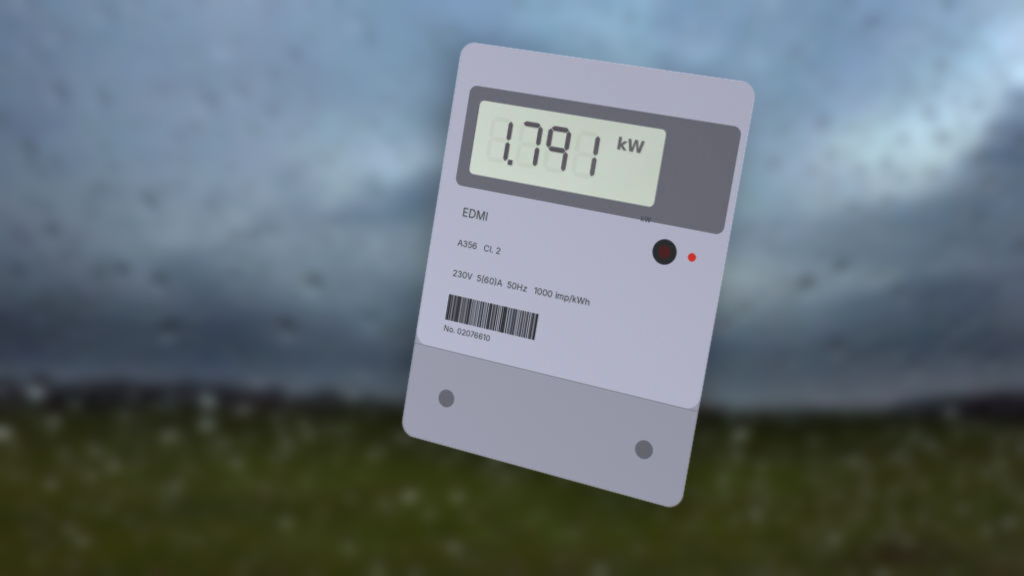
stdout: value=1.791 unit=kW
